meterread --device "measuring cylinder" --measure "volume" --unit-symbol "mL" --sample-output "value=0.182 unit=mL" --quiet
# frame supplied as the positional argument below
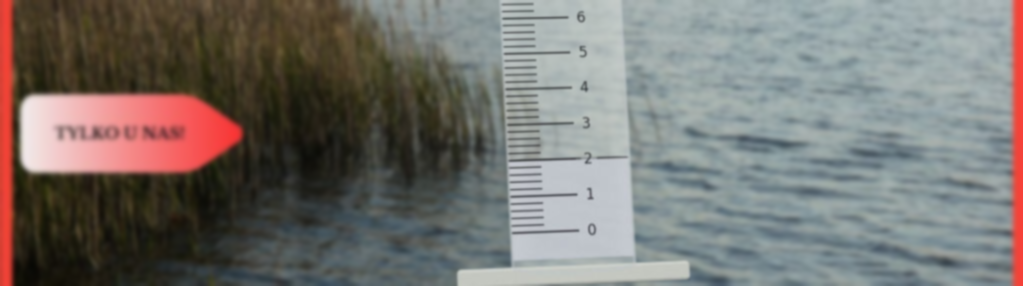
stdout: value=2 unit=mL
